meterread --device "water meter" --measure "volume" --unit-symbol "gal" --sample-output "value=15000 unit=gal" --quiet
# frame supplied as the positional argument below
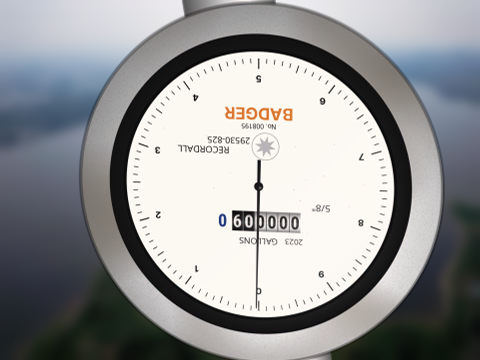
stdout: value=90.0 unit=gal
